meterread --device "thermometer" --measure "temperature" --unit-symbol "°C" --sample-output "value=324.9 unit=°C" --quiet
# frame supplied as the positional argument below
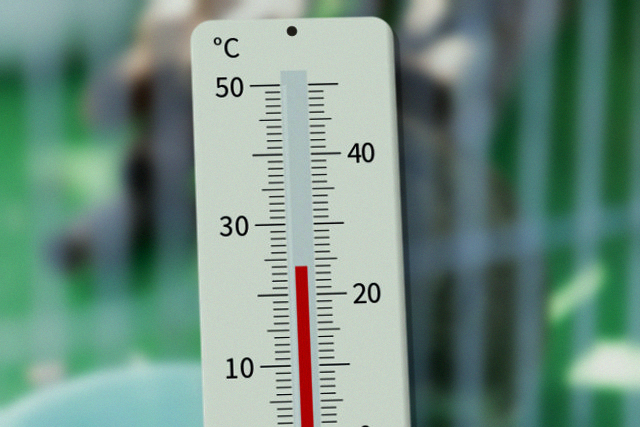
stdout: value=24 unit=°C
